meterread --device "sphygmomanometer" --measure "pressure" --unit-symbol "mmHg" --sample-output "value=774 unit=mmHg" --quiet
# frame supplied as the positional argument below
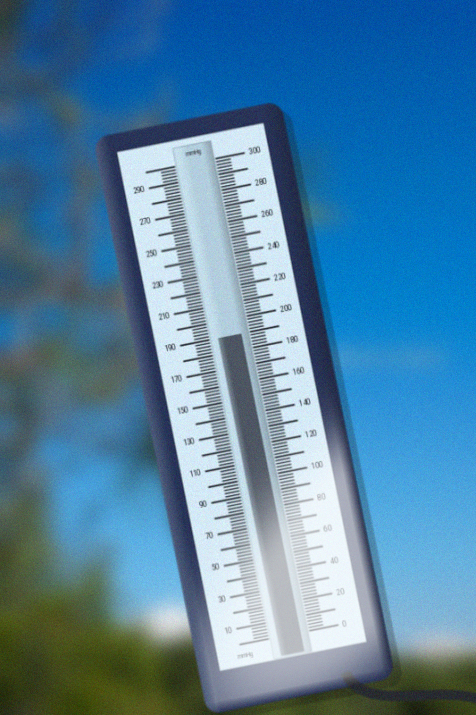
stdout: value=190 unit=mmHg
